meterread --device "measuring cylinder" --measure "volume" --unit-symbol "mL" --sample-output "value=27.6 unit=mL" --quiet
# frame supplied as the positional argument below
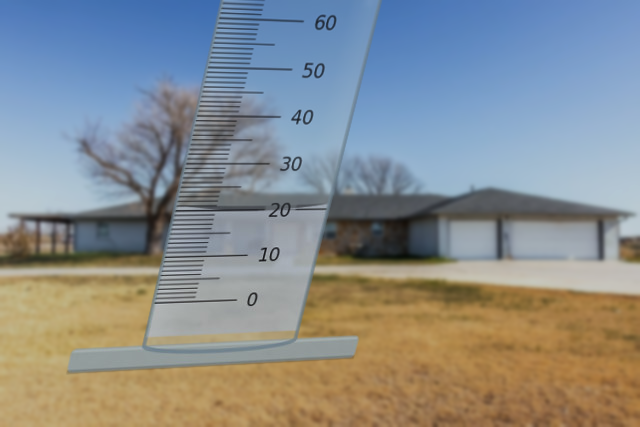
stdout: value=20 unit=mL
